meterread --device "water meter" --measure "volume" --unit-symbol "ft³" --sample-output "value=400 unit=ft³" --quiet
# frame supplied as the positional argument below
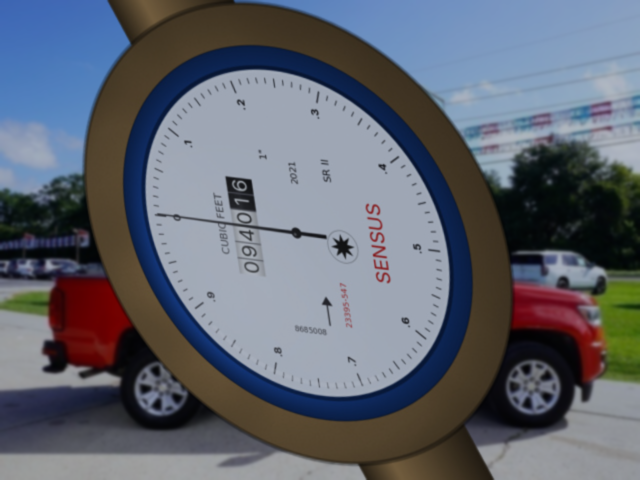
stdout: value=94016.00 unit=ft³
